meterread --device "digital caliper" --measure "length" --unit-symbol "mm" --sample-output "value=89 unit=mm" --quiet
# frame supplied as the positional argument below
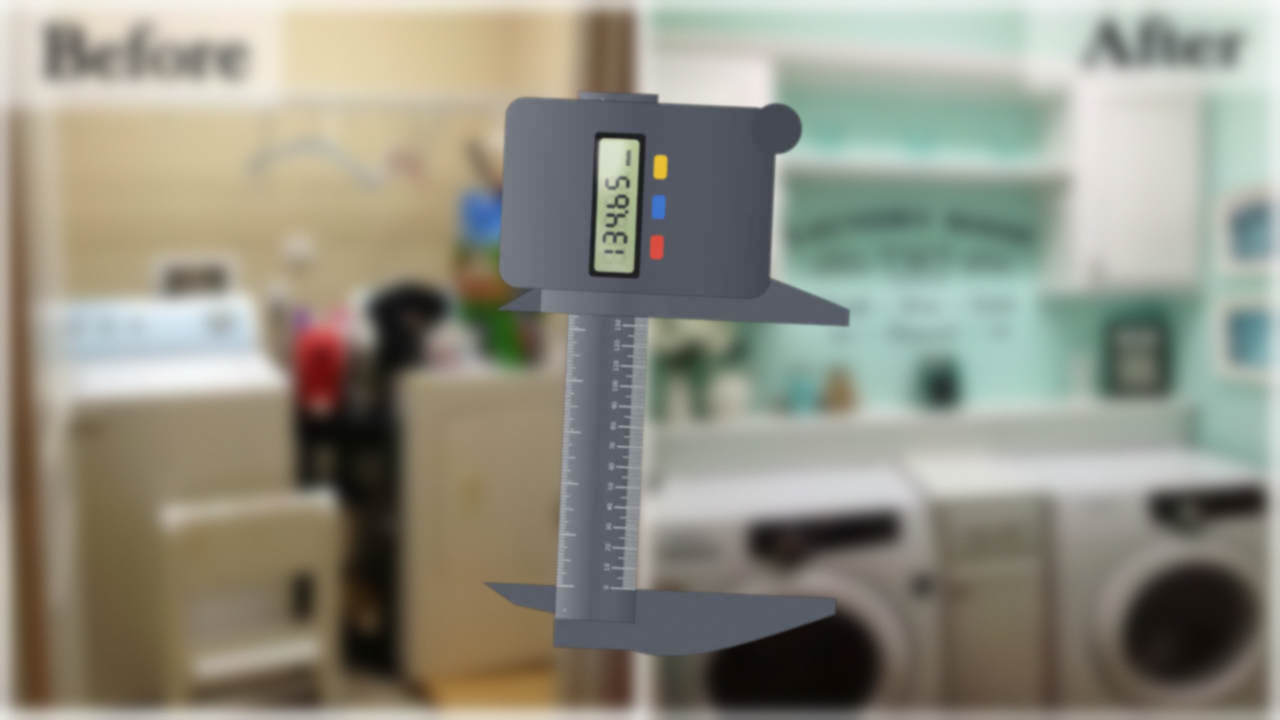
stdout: value=134.65 unit=mm
